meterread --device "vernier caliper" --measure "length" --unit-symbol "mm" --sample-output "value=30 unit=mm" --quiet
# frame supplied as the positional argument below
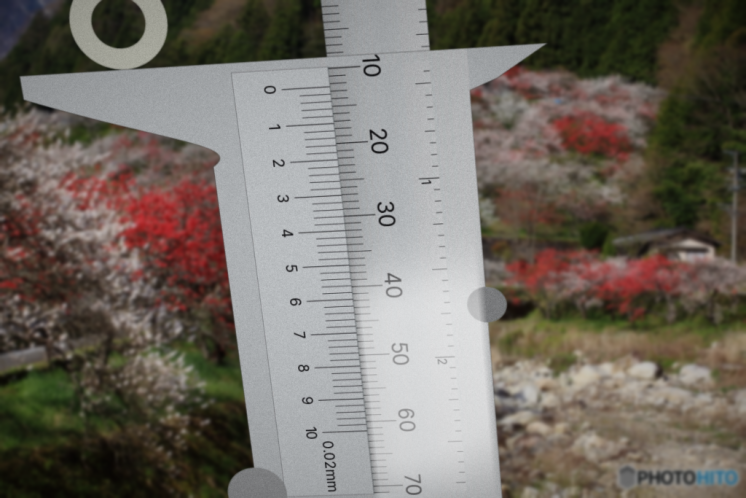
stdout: value=12.4 unit=mm
